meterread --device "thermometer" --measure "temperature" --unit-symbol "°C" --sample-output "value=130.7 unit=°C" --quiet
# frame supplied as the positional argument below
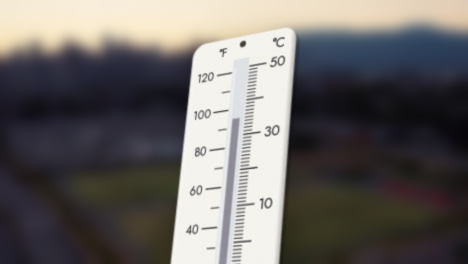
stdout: value=35 unit=°C
